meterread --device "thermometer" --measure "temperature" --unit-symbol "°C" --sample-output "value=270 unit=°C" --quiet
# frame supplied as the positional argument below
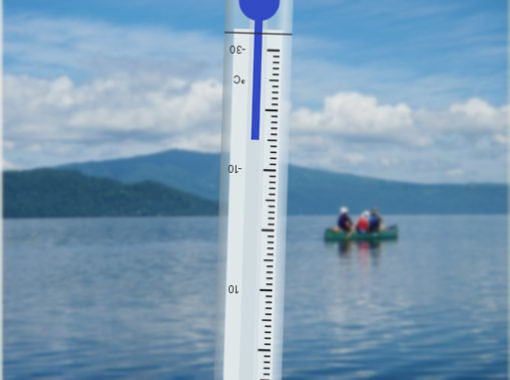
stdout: value=-15 unit=°C
